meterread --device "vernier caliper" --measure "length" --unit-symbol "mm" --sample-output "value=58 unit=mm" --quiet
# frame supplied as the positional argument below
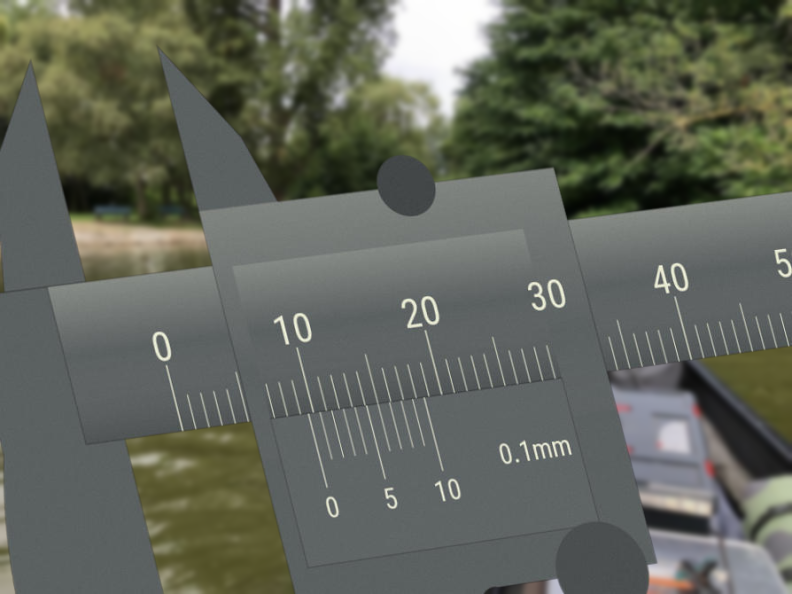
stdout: value=9.6 unit=mm
